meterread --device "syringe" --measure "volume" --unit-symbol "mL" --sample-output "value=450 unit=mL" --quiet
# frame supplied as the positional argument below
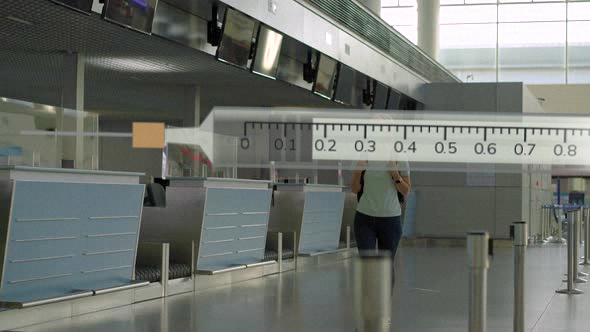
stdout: value=0.06 unit=mL
